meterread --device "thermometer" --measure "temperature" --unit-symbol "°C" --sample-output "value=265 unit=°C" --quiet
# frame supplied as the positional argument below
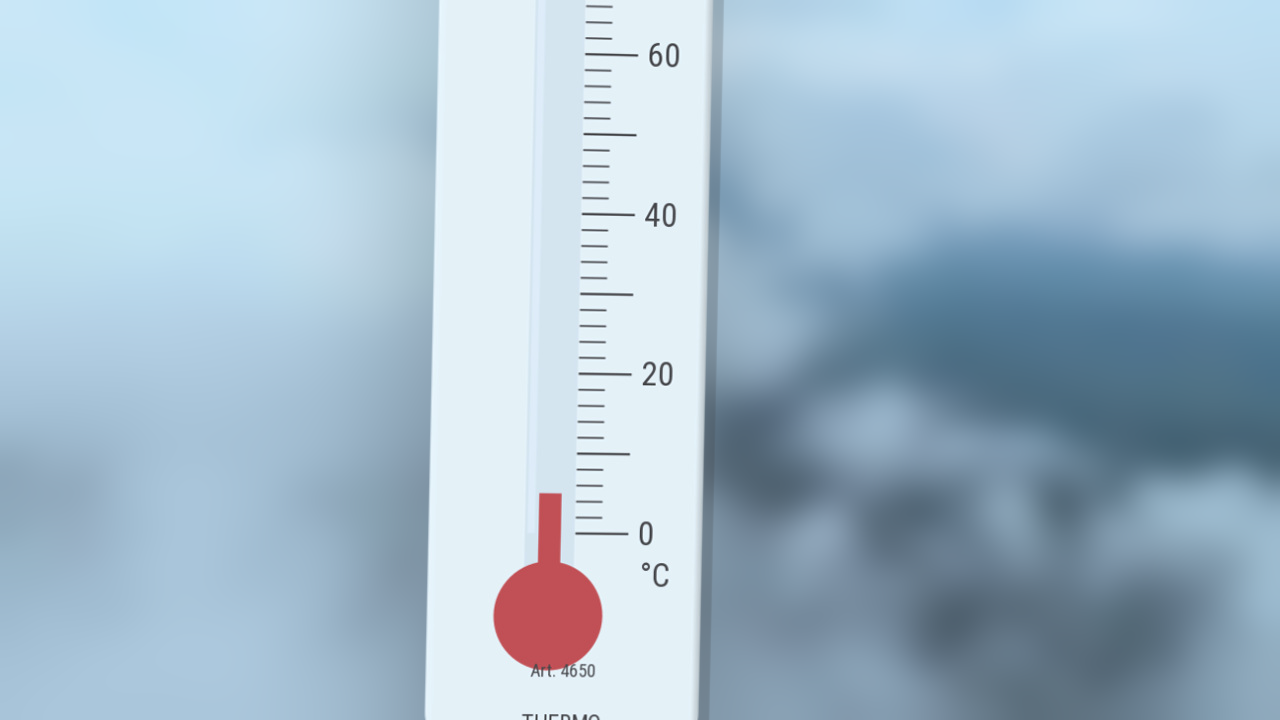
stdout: value=5 unit=°C
